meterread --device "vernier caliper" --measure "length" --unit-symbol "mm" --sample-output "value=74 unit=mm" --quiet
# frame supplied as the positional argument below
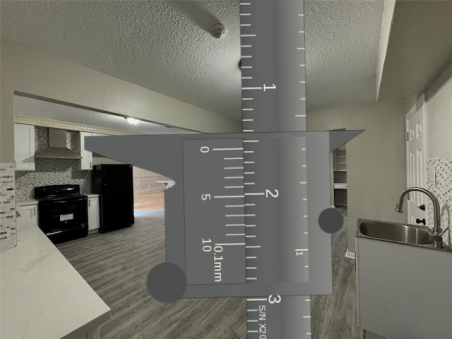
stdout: value=15.7 unit=mm
